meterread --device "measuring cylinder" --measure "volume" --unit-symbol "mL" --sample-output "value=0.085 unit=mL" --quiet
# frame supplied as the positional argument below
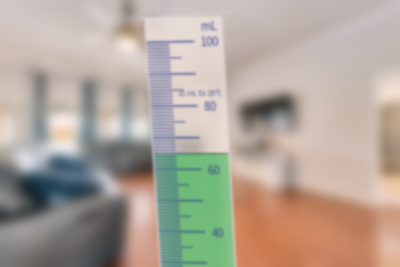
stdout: value=65 unit=mL
